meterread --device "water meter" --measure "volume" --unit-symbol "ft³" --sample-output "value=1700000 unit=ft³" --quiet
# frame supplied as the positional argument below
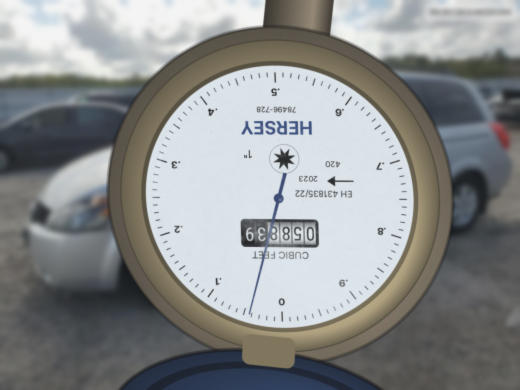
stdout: value=58839.04 unit=ft³
